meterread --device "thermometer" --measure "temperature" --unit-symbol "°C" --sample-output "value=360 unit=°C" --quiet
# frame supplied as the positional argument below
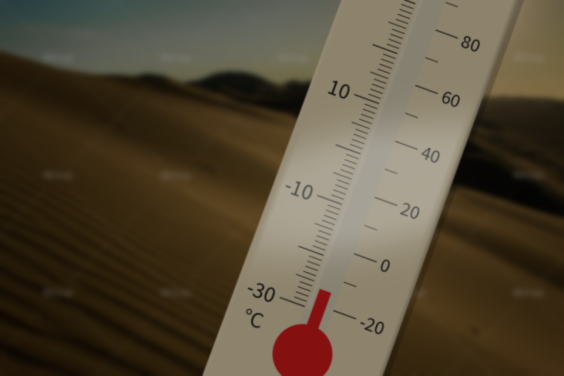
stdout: value=-26 unit=°C
